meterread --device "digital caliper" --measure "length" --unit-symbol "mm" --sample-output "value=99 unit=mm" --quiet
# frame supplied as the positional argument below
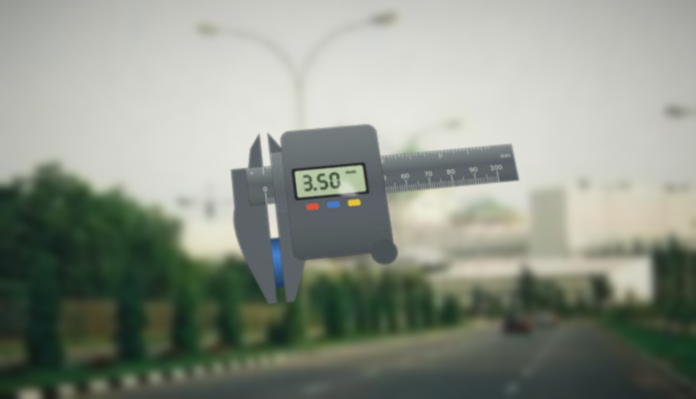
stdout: value=3.50 unit=mm
